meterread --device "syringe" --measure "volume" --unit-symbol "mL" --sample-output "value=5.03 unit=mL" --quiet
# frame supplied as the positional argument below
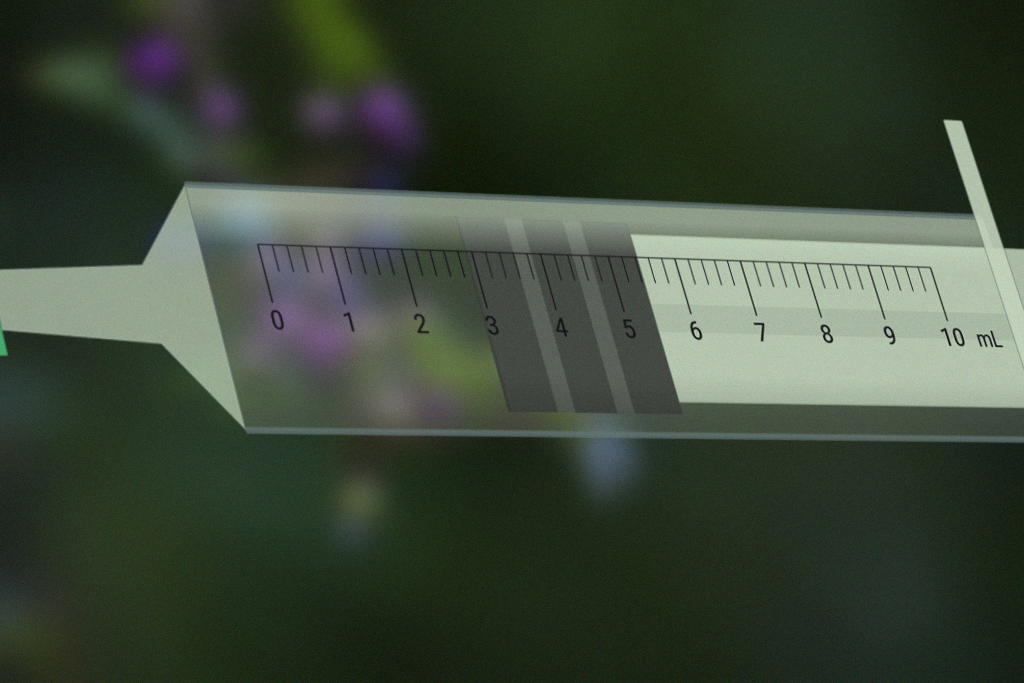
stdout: value=2.9 unit=mL
